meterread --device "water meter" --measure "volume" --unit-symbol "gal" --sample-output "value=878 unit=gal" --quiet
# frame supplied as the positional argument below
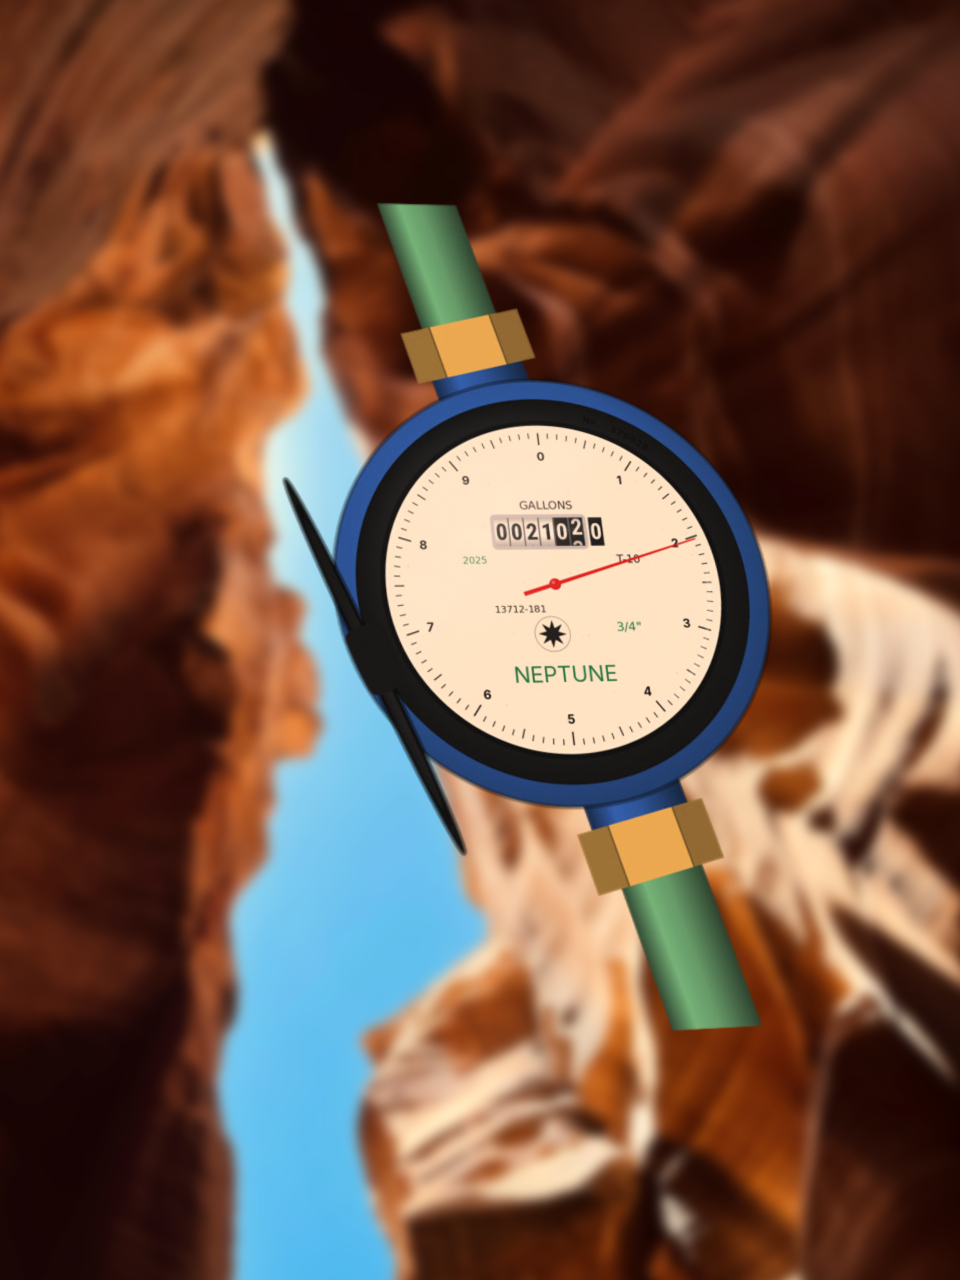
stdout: value=21022.0 unit=gal
